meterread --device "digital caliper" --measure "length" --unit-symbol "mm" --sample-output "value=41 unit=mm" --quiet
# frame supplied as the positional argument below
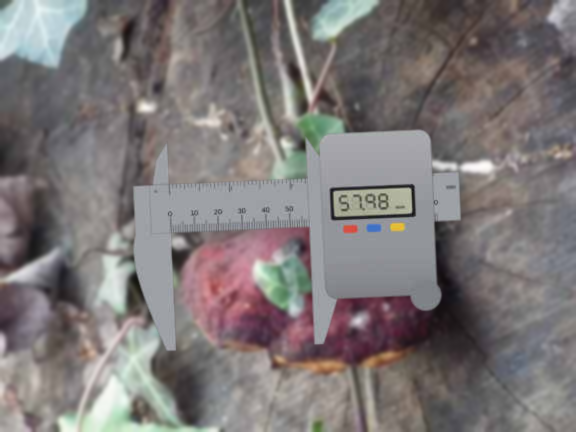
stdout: value=57.98 unit=mm
